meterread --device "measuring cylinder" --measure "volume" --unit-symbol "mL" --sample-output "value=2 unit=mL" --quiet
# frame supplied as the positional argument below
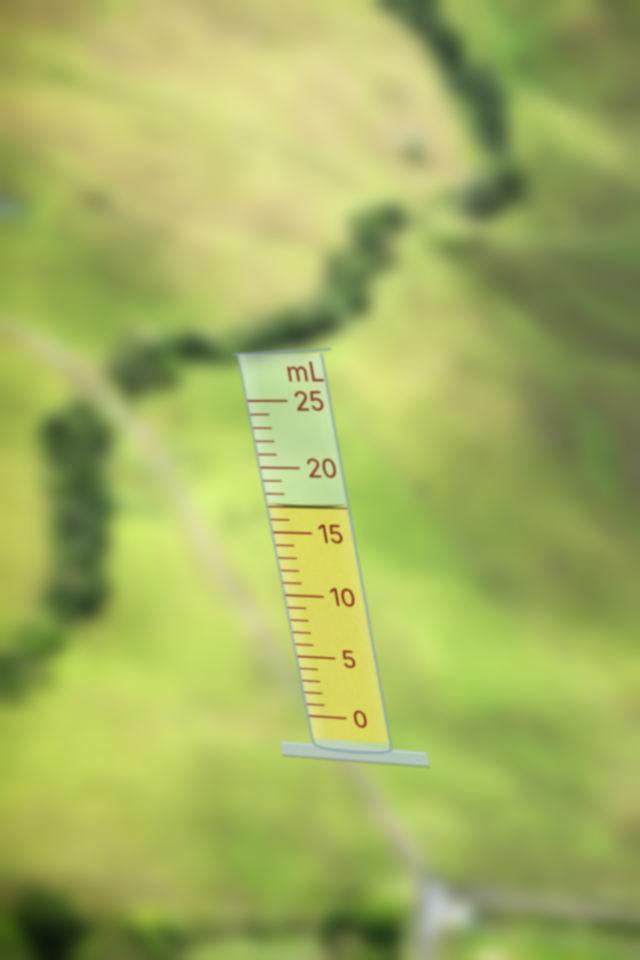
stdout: value=17 unit=mL
